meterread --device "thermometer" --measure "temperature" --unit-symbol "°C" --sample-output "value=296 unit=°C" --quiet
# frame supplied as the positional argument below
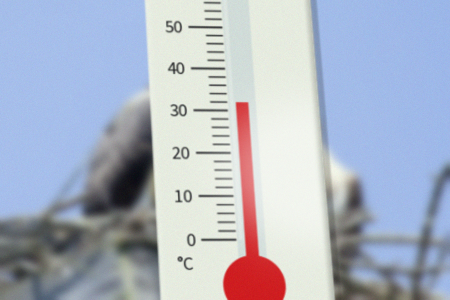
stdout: value=32 unit=°C
